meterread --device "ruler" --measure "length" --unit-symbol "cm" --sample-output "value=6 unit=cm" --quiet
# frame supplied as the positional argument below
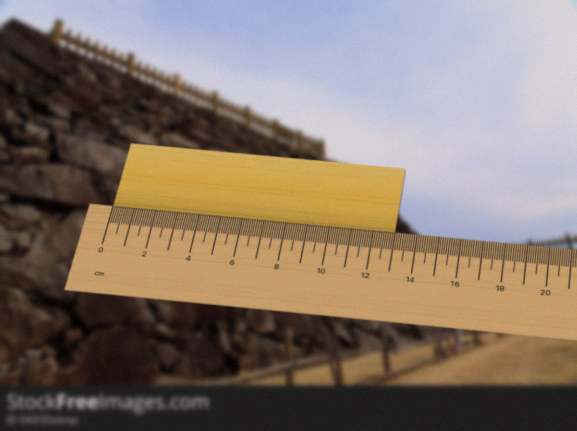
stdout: value=13 unit=cm
